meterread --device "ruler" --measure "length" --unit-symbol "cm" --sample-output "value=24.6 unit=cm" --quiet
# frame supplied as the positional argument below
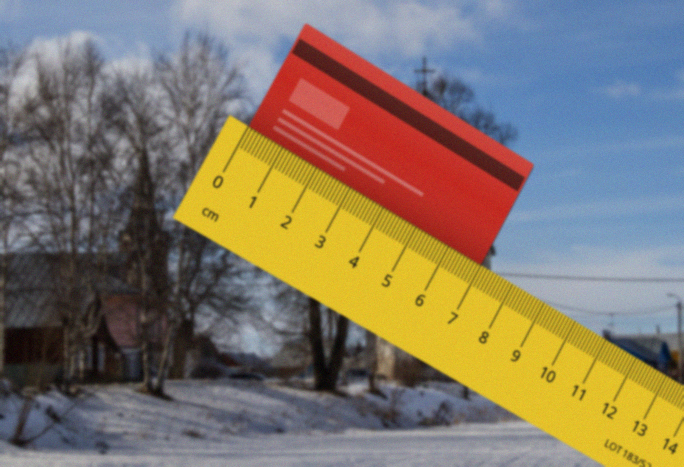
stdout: value=7 unit=cm
